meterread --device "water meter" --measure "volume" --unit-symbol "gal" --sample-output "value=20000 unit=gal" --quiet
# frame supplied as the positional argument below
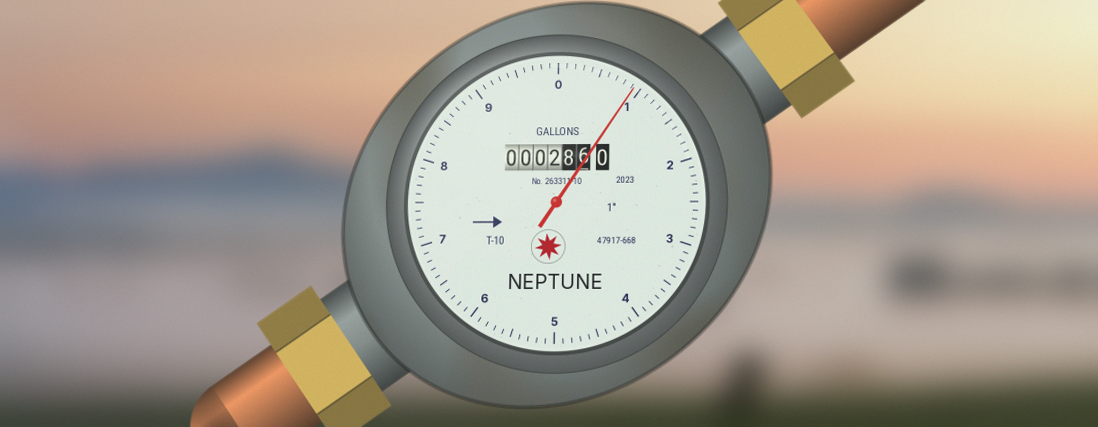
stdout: value=2860.9 unit=gal
